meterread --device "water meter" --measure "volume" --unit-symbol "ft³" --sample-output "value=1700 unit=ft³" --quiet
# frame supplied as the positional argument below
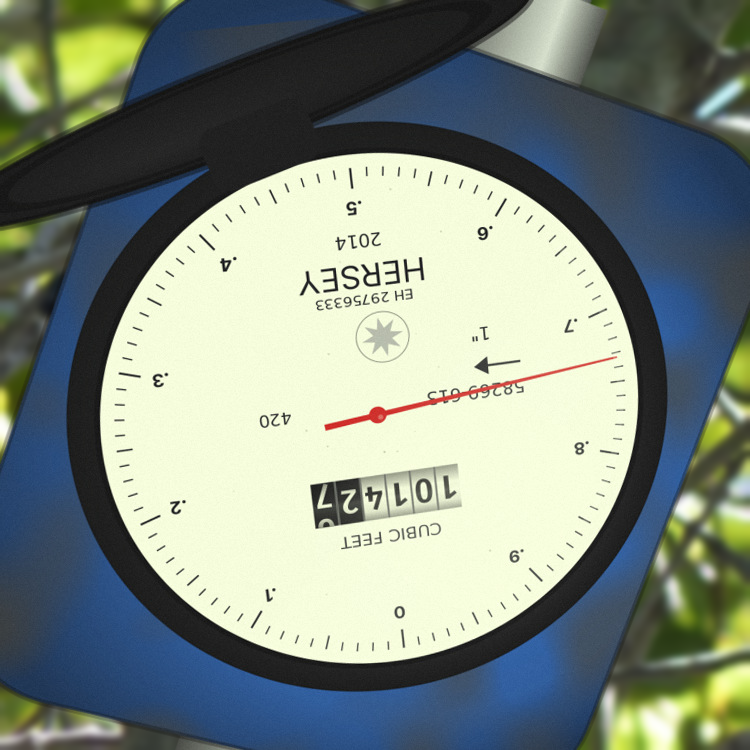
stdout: value=101426.73 unit=ft³
